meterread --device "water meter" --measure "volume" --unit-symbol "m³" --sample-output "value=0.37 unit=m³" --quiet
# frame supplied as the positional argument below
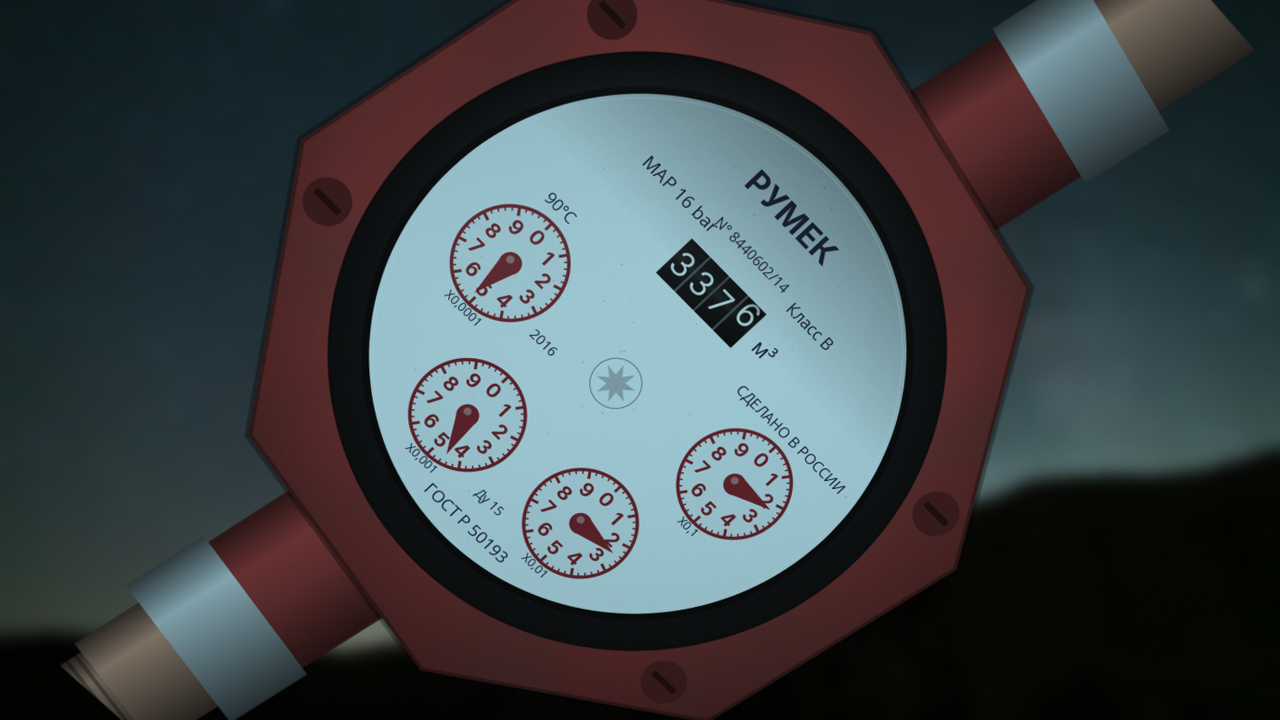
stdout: value=3376.2245 unit=m³
